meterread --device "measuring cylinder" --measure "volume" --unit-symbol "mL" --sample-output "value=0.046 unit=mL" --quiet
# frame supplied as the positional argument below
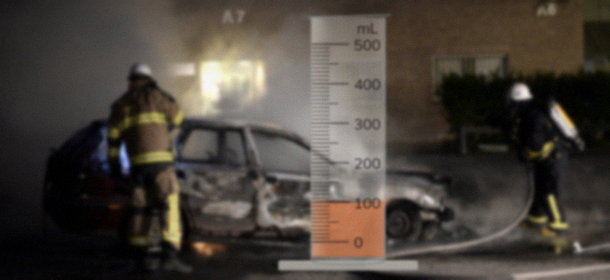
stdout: value=100 unit=mL
